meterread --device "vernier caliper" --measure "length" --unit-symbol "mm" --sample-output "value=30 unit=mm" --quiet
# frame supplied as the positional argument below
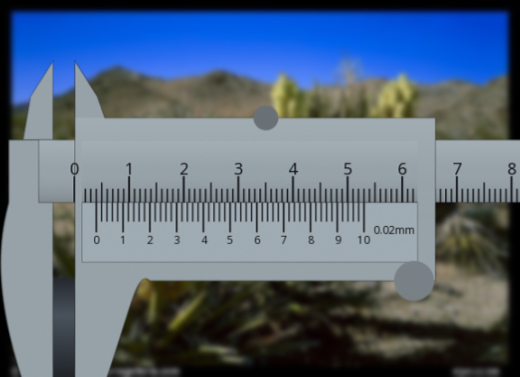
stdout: value=4.0 unit=mm
